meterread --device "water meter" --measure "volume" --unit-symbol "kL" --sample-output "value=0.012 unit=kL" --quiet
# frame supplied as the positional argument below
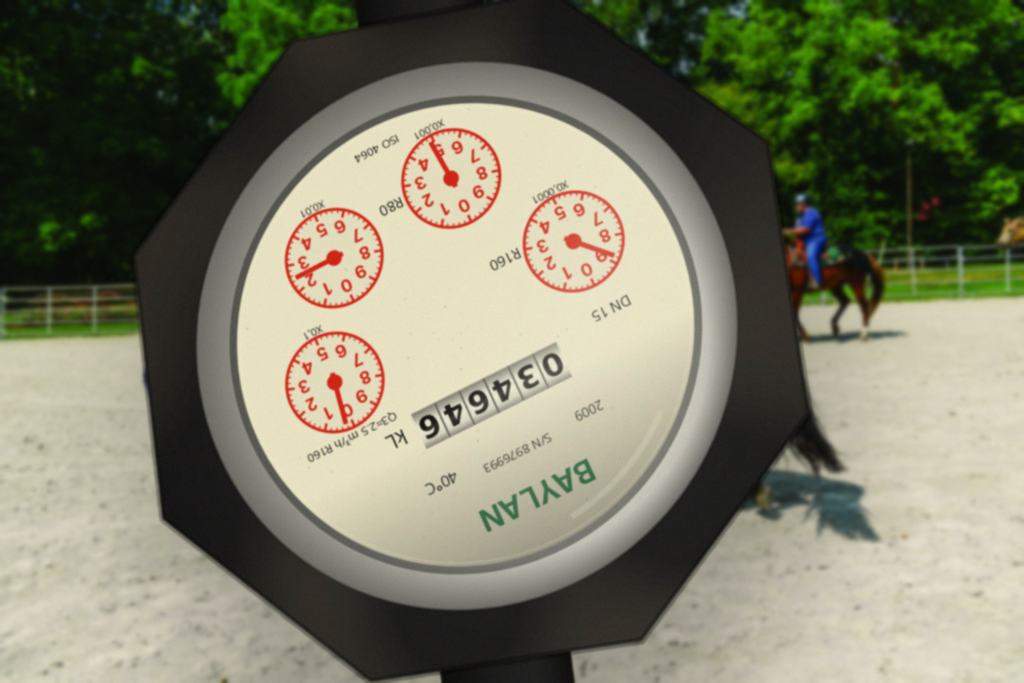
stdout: value=34646.0248 unit=kL
